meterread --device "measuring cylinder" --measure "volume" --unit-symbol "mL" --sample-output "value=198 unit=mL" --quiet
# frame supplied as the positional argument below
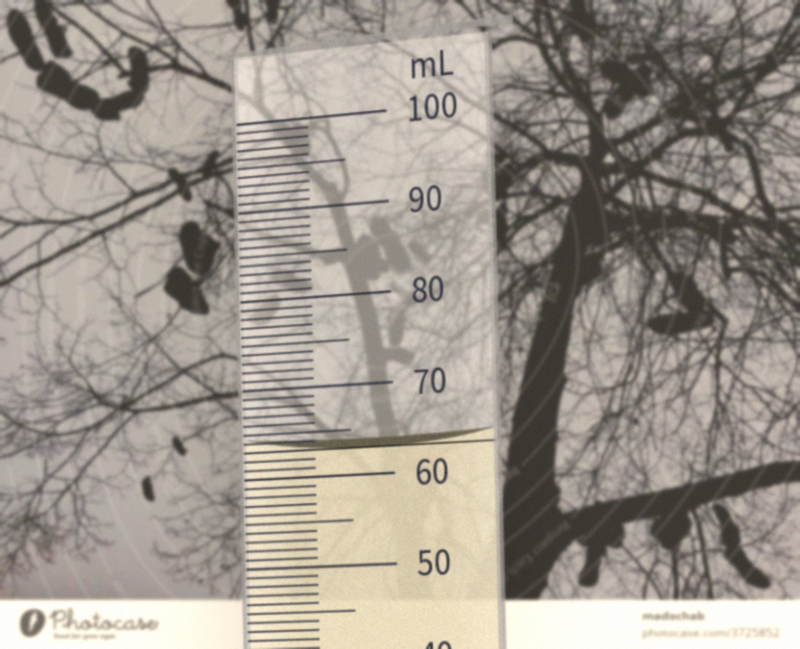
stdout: value=63 unit=mL
